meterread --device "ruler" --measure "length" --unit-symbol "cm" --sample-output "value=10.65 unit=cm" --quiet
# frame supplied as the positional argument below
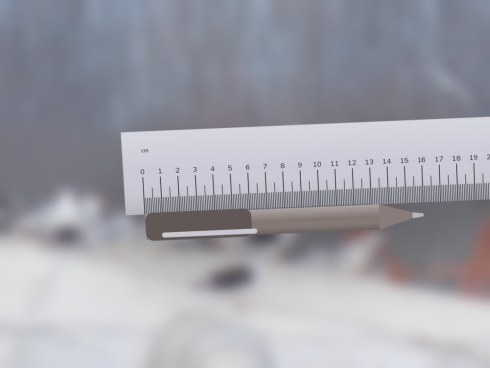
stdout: value=16 unit=cm
